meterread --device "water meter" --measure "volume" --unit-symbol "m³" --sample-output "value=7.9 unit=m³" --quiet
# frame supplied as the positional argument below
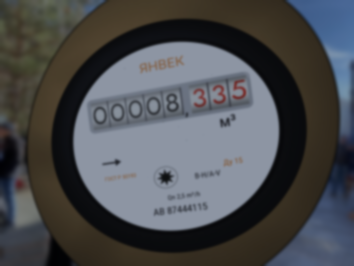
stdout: value=8.335 unit=m³
